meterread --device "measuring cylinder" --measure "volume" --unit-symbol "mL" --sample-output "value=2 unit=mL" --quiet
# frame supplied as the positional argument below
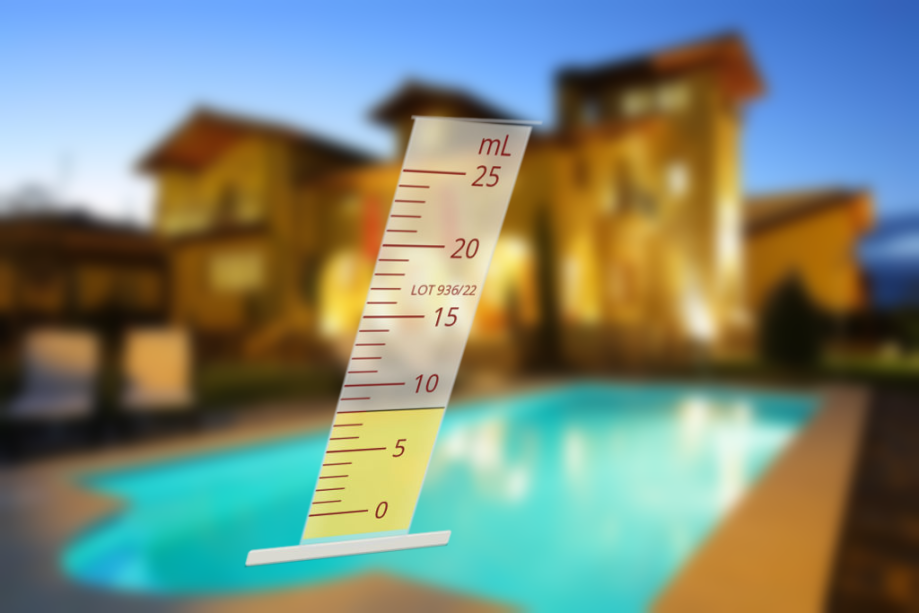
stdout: value=8 unit=mL
